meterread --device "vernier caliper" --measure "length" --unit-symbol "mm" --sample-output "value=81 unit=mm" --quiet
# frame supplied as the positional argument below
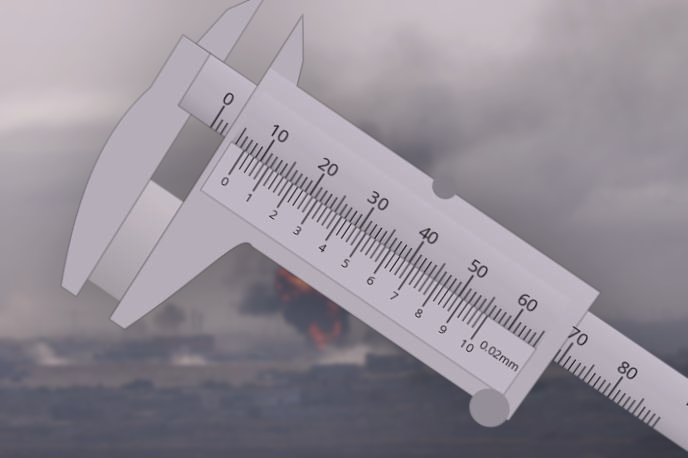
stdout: value=6.8 unit=mm
